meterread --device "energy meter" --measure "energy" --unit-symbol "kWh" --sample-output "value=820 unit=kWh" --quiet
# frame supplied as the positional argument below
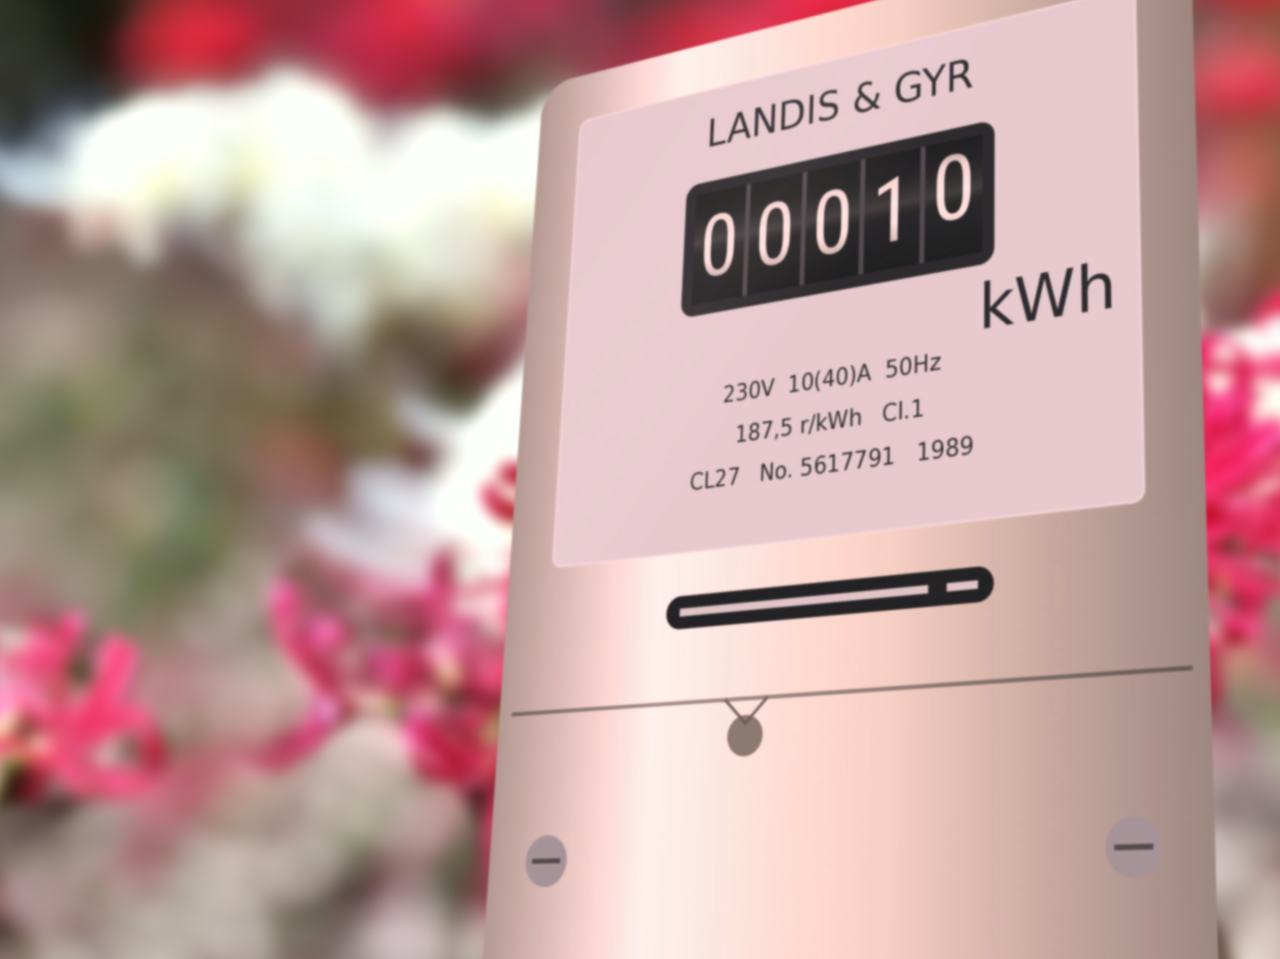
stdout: value=10 unit=kWh
